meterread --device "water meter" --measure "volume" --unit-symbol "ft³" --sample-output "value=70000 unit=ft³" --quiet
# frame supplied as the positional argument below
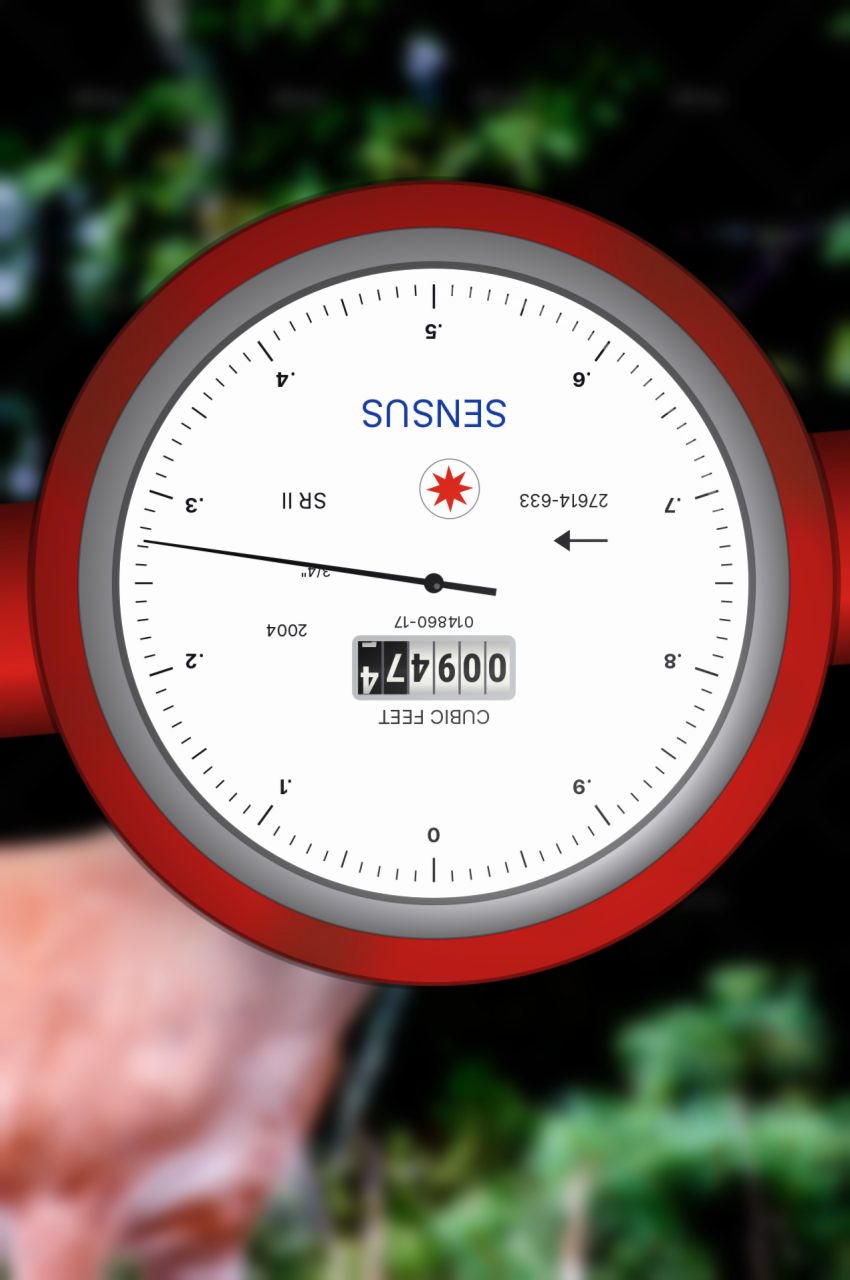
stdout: value=9474.27 unit=ft³
